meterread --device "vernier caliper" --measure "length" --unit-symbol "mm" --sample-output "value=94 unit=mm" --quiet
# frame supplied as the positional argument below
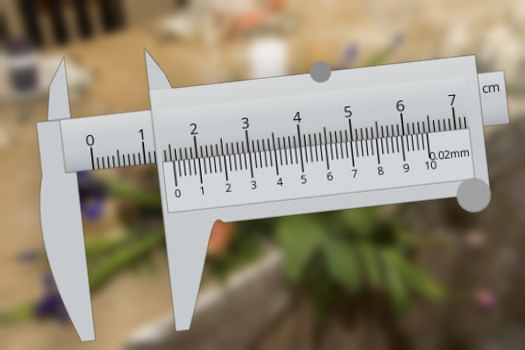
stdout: value=15.5 unit=mm
